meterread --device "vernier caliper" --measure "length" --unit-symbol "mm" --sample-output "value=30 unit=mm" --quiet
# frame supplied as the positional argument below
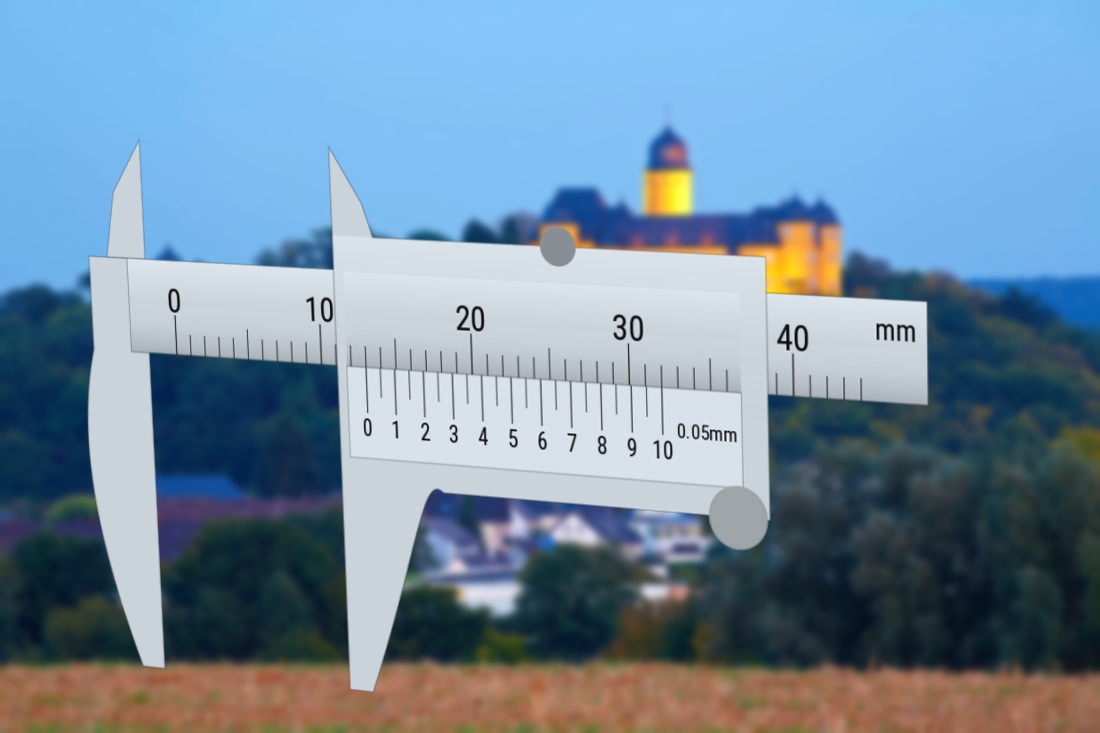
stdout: value=13.0 unit=mm
